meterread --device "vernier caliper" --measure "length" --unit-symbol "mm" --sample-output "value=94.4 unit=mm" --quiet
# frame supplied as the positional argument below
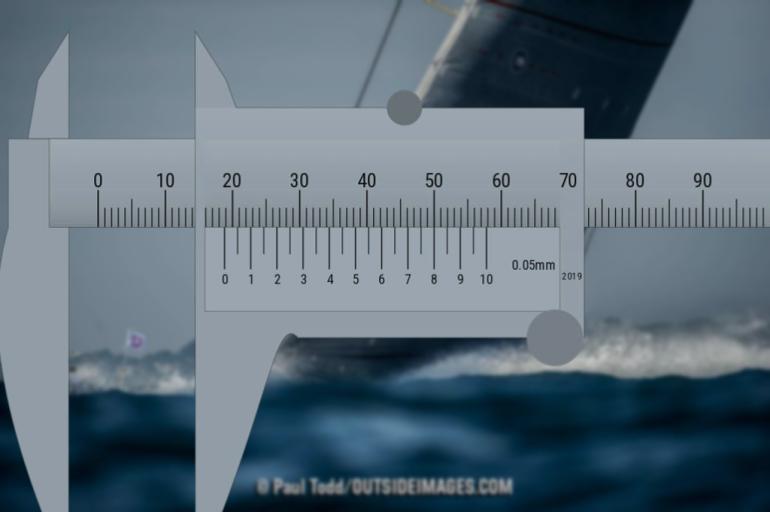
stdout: value=18.8 unit=mm
